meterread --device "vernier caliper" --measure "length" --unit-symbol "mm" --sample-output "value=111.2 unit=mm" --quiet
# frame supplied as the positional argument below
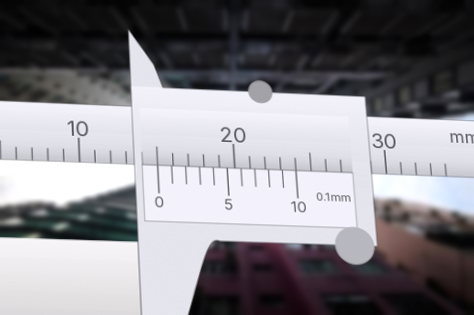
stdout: value=15.0 unit=mm
